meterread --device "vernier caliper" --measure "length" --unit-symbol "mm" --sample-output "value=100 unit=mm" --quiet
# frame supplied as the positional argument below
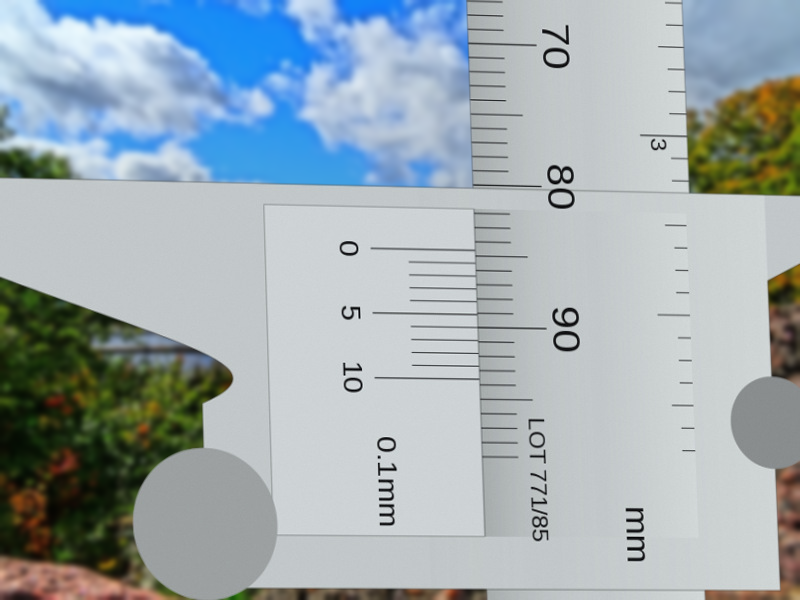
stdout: value=84.6 unit=mm
